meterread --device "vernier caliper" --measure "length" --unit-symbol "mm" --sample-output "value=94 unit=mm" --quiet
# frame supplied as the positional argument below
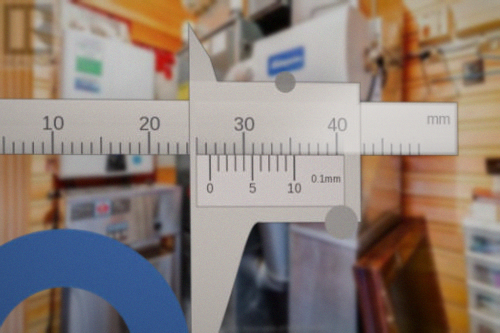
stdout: value=26.4 unit=mm
